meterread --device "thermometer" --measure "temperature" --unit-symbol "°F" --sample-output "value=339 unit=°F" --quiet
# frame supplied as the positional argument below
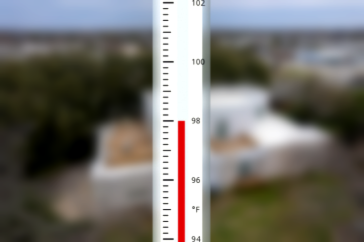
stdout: value=98 unit=°F
